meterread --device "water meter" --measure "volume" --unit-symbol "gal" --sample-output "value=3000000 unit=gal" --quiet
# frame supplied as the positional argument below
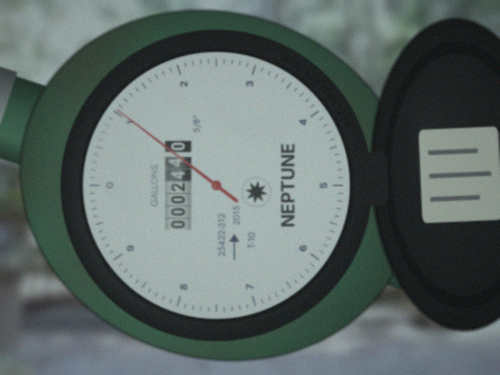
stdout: value=2441.0 unit=gal
